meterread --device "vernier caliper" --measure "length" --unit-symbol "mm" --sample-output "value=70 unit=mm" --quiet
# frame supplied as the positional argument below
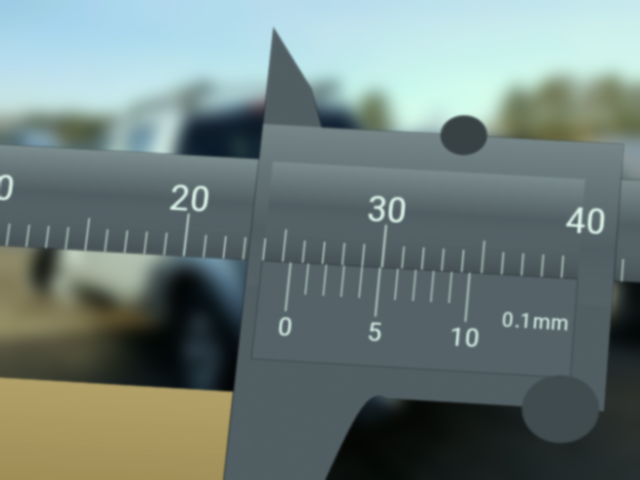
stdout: value=25.4 unit=mm
